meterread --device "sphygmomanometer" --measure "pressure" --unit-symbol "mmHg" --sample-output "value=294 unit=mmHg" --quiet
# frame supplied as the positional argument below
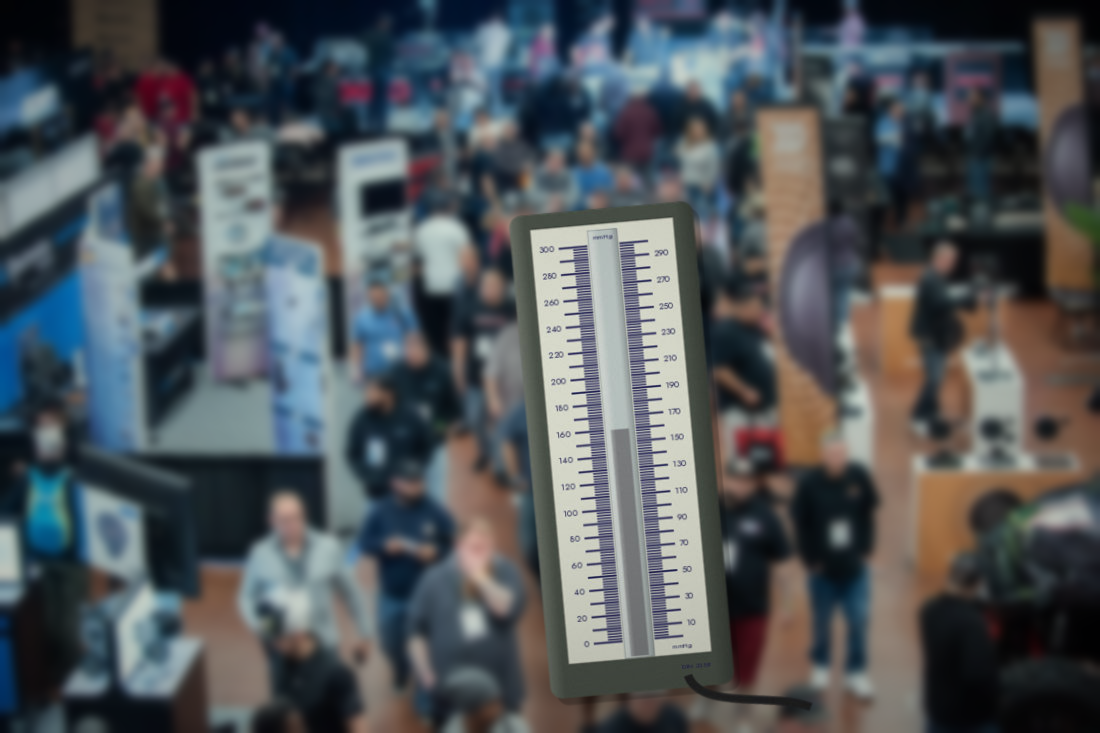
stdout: value=160 unit=mmHg
